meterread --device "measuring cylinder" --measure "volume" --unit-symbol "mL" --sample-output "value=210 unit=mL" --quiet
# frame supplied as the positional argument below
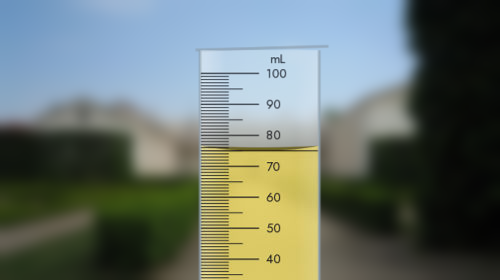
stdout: value=75 unit=mL
